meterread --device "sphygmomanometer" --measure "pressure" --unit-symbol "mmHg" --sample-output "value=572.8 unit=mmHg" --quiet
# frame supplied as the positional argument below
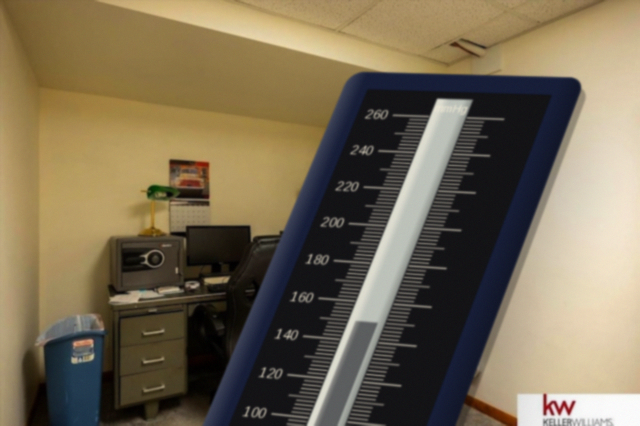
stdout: value=150 unit=mmHg
